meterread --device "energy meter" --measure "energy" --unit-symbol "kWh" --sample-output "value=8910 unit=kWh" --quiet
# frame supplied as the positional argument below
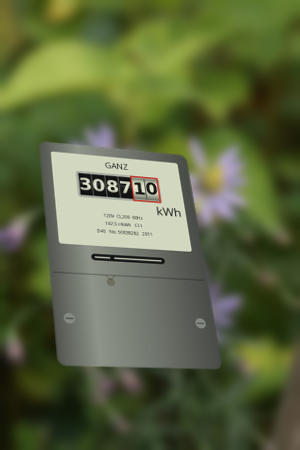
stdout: value=3087.10 unit=kWh
